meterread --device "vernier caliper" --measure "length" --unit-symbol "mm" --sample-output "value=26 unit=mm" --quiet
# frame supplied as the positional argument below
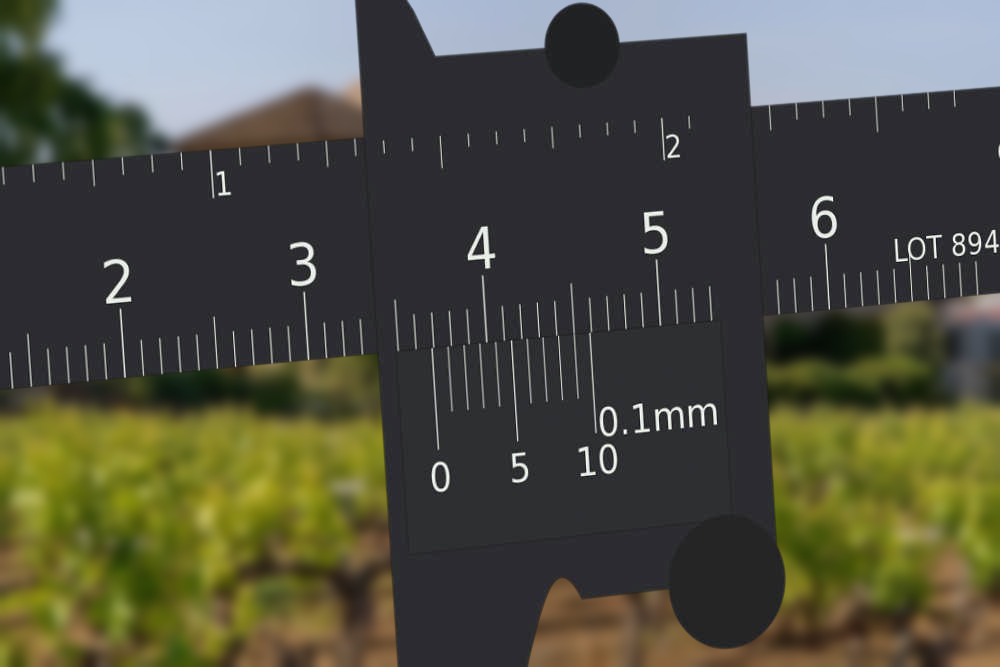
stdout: value=36.9 unit=mm
